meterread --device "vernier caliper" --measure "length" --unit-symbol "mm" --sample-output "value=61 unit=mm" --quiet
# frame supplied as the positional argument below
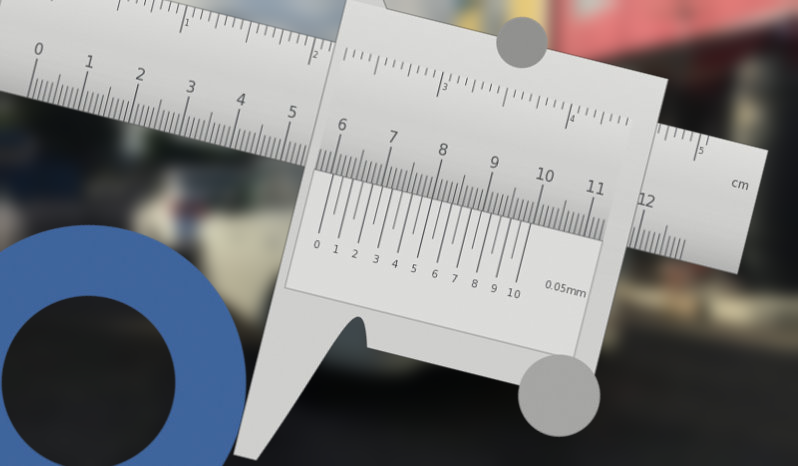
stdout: value=60.5 unit=mm
